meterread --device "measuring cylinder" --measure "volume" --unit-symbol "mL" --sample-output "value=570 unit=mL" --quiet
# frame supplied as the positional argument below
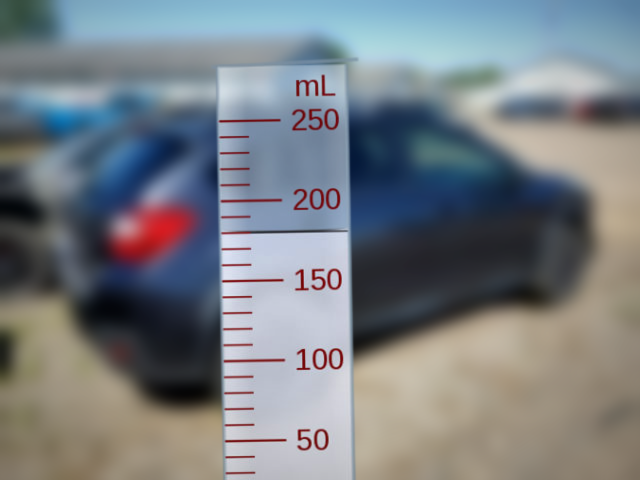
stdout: value=180 unit=mL
